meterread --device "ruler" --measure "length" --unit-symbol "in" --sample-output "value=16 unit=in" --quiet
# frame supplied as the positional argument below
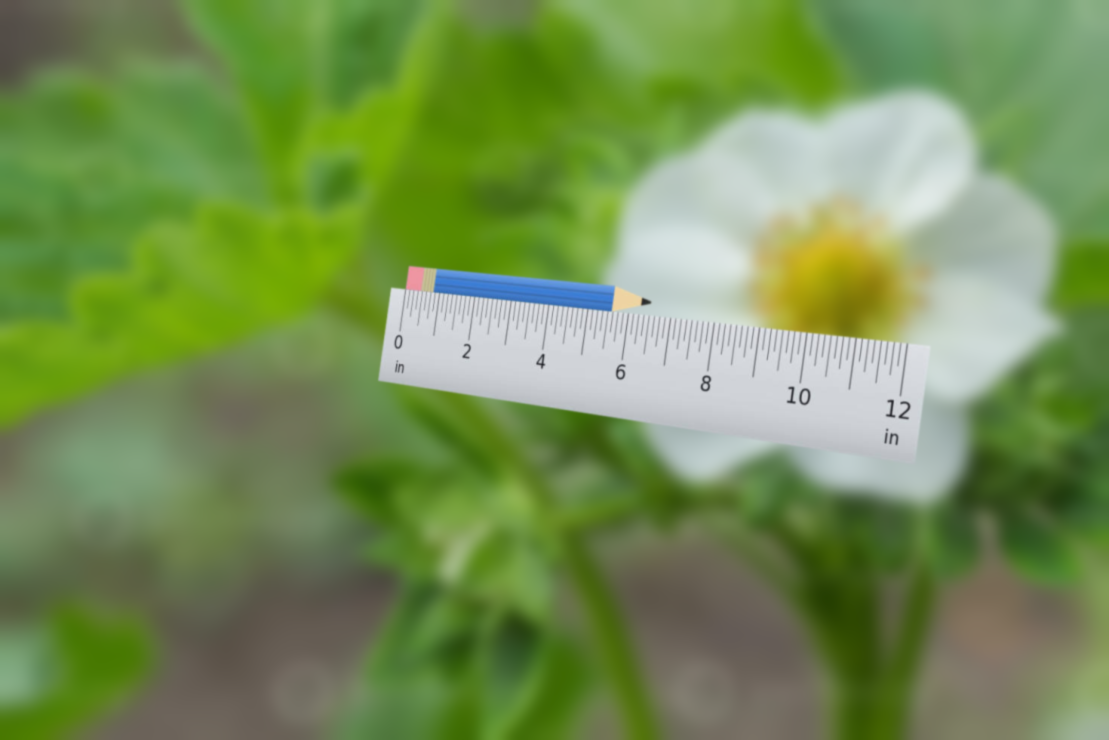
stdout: value=6.5 unit=in
